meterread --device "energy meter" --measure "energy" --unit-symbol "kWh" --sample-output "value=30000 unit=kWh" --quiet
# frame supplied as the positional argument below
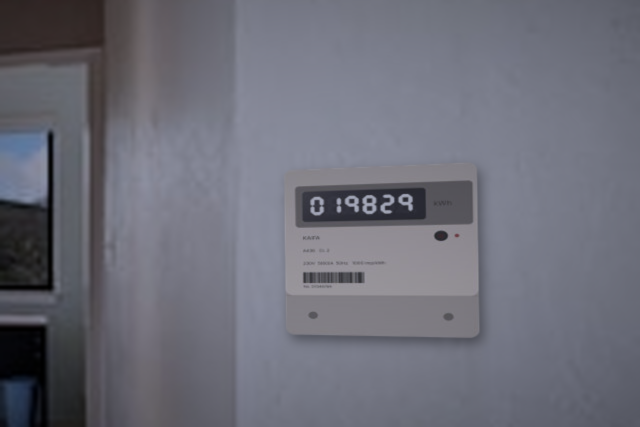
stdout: value=19829 unit=kWh
